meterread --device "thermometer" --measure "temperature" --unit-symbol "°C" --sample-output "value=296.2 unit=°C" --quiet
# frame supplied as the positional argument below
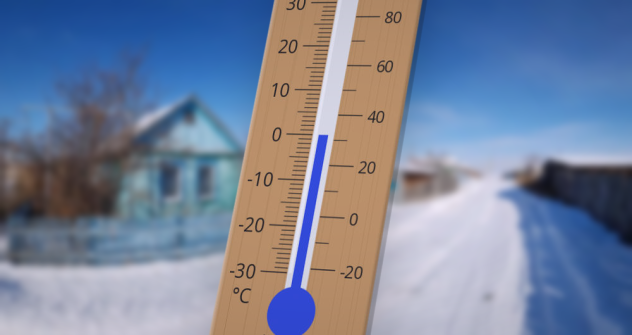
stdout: value=0 unit=°C
